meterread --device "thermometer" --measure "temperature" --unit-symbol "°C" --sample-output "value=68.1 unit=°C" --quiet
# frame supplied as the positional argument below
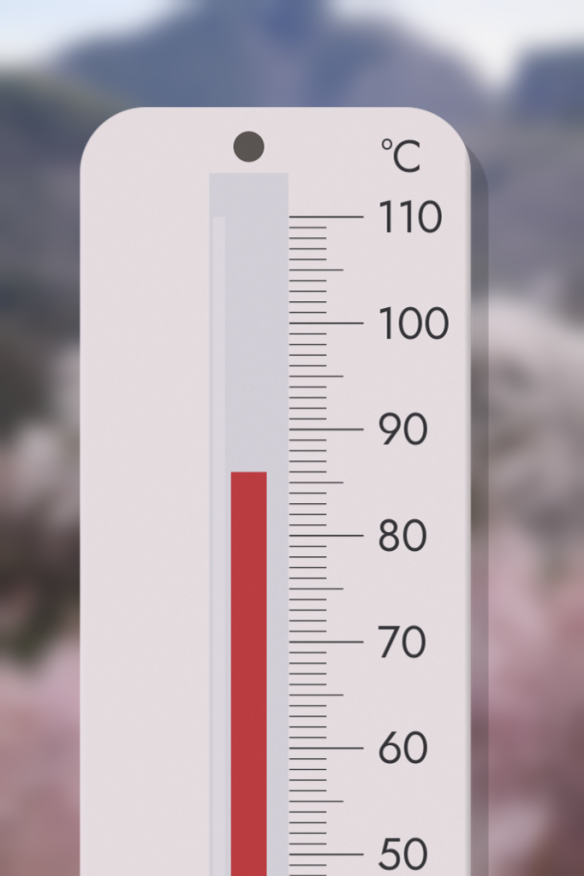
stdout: value=86 unit=°C
